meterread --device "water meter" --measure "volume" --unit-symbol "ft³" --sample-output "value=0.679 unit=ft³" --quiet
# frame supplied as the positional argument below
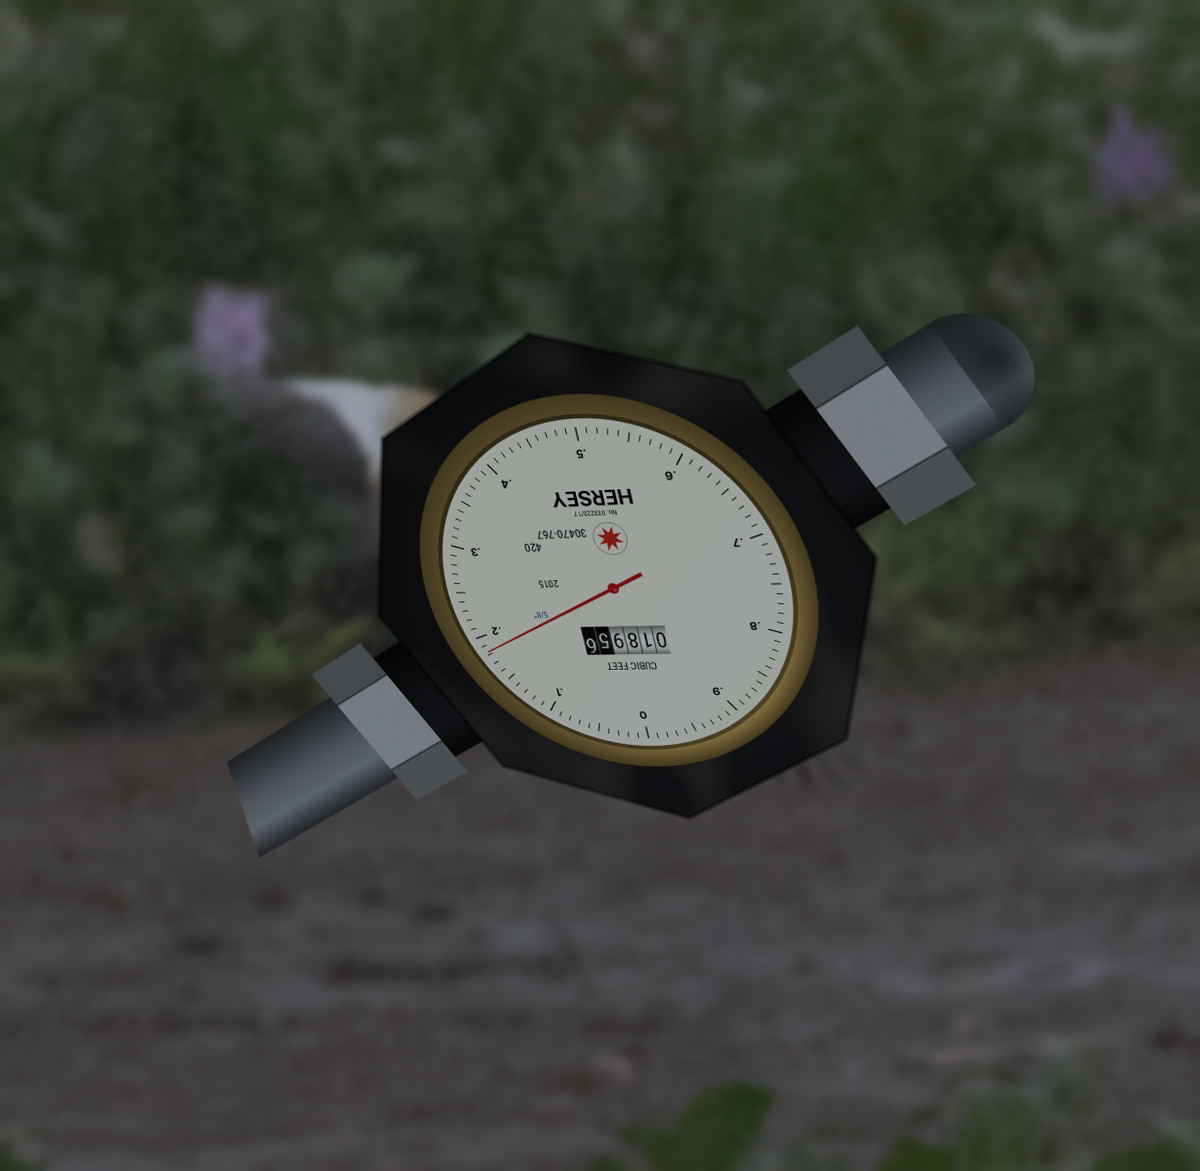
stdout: value=18956.18 unit=ft³
